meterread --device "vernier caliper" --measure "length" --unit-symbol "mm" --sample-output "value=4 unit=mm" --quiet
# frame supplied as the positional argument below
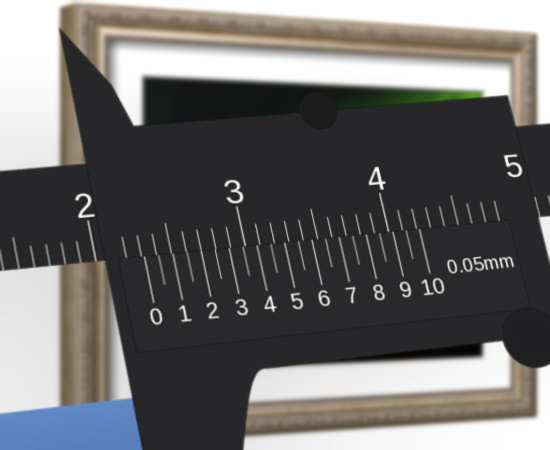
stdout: value=23.2 unit=mm
